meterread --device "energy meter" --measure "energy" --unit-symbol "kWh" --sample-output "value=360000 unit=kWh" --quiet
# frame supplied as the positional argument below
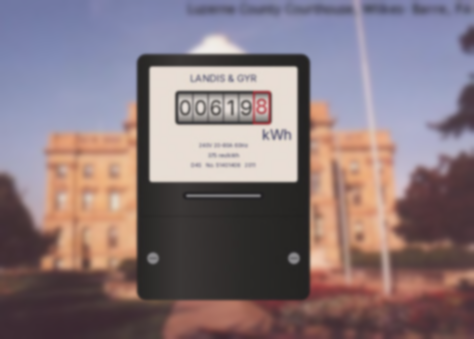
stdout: value=619.8 unit=kWh
